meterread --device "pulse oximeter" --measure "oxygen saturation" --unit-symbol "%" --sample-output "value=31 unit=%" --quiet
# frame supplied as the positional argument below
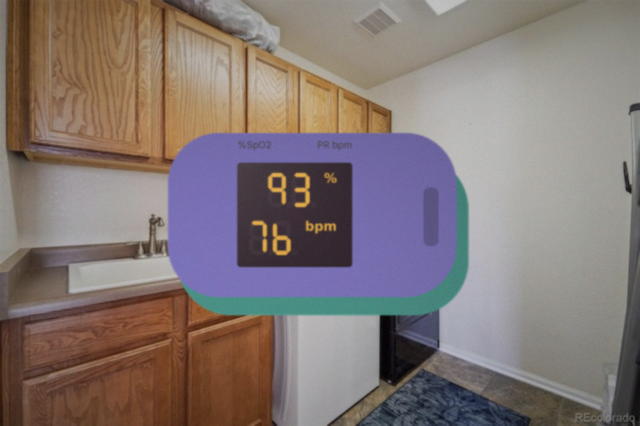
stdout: value=93 unit=%
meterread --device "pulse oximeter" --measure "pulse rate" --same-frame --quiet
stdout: value=76 unit=bpm
